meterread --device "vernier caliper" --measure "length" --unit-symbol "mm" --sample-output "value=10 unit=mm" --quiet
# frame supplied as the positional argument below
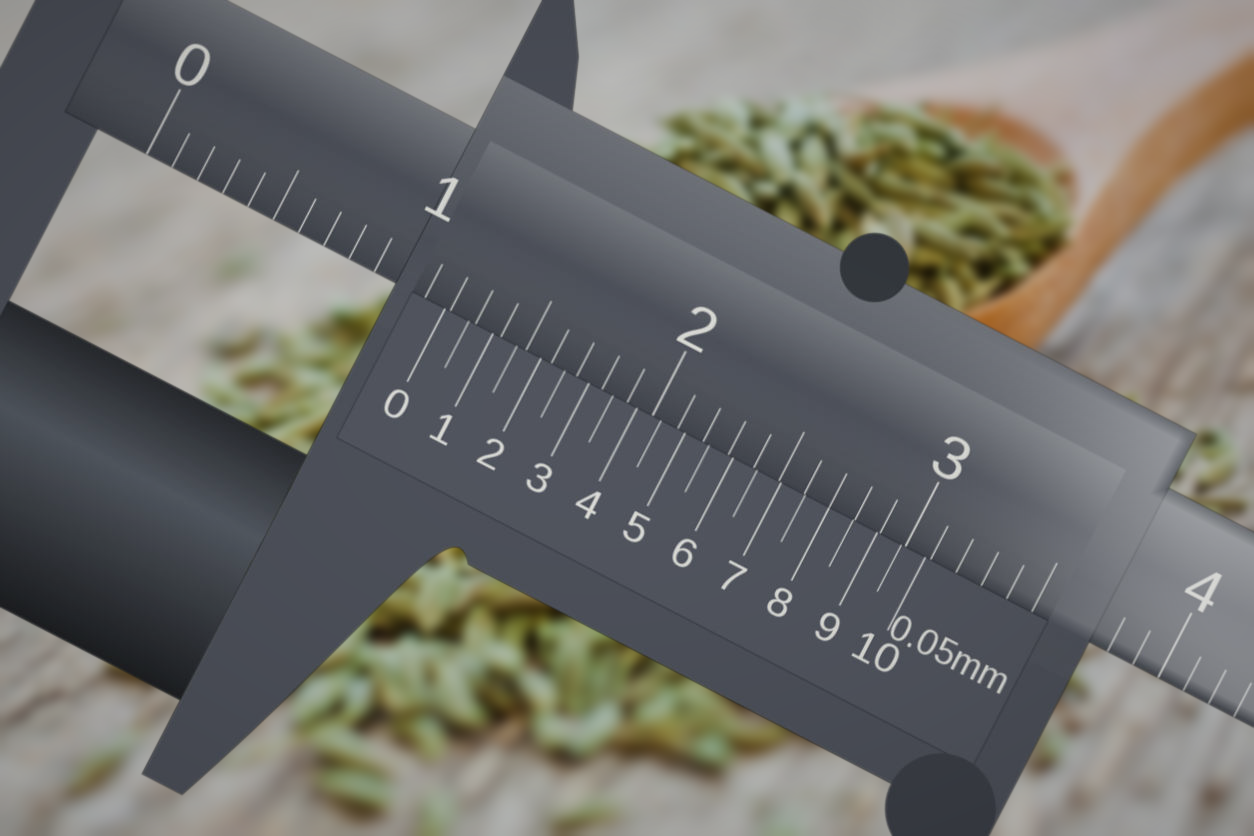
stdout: value=11.80 unit=mm
